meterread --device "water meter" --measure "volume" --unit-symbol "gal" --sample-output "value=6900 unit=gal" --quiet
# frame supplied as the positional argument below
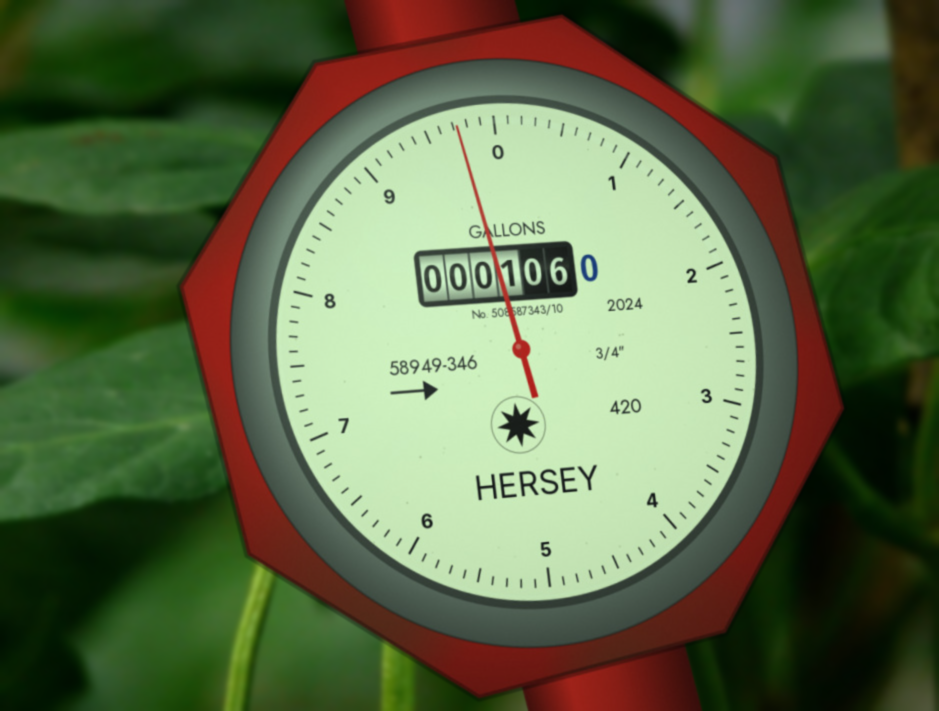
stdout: value=1059.7 unit=gal
